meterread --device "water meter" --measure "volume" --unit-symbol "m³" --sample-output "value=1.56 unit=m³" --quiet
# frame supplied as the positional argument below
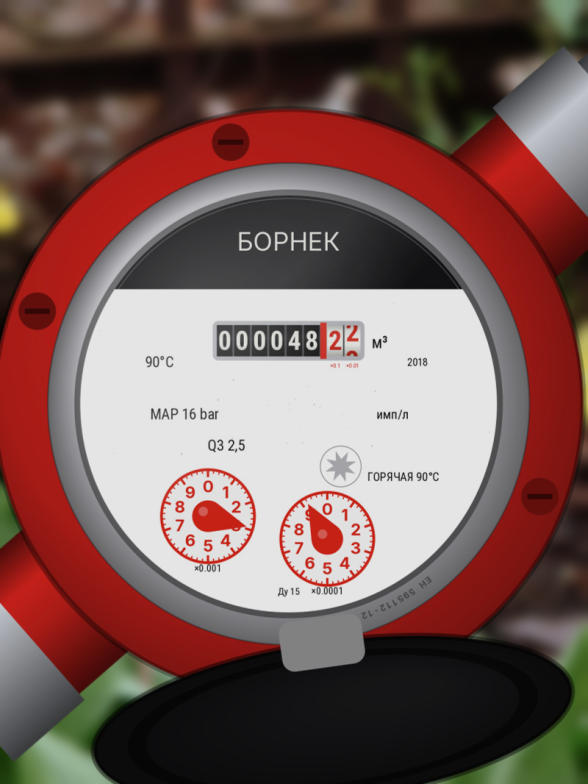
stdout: value=48.2229 unit=m³
